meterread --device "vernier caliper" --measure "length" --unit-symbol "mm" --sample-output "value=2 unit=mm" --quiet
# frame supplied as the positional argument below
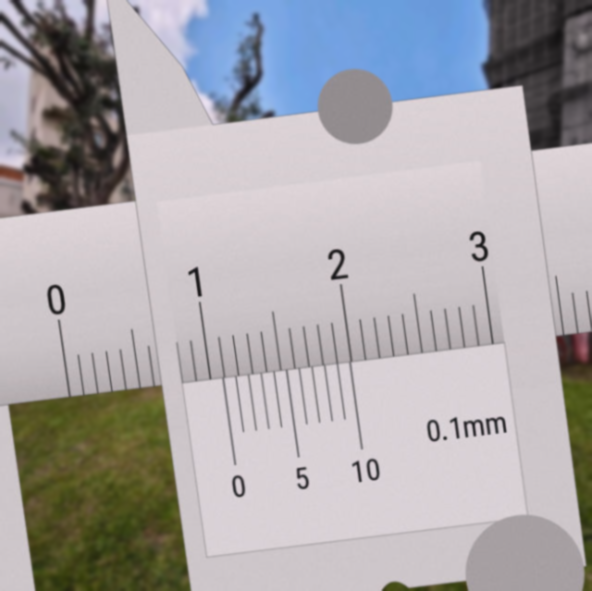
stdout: value=10.9 unit=mm
